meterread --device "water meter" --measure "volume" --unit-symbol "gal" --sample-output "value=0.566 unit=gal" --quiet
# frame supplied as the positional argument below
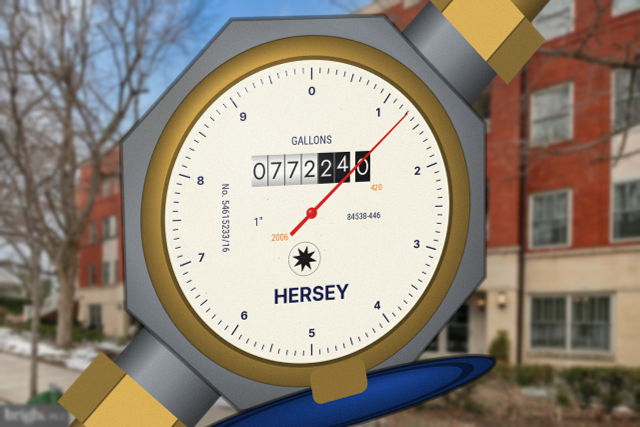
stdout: value=772241.3 unit=gal
